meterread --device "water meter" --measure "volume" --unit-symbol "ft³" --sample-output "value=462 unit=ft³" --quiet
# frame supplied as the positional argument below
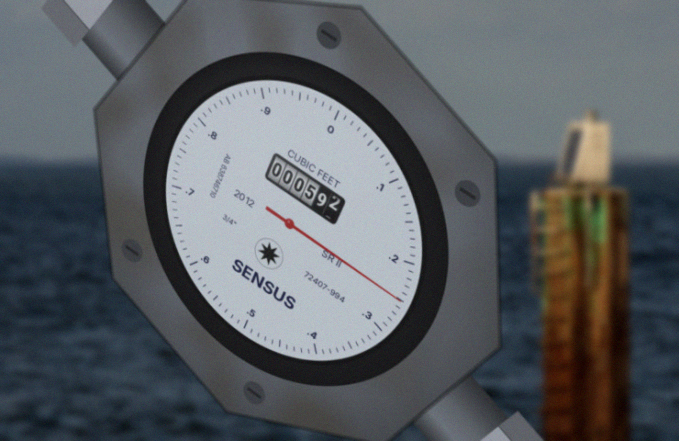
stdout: value=592.25 unit=ft³
